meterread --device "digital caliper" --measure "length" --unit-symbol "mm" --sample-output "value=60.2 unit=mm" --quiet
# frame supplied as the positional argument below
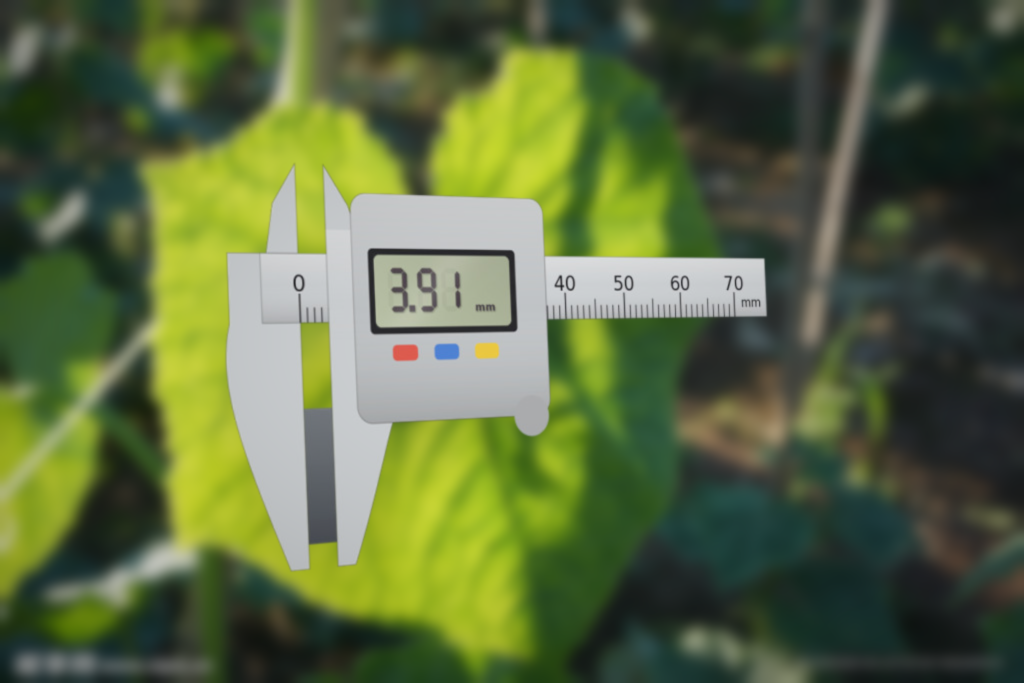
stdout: value=3.91 unit=mm
